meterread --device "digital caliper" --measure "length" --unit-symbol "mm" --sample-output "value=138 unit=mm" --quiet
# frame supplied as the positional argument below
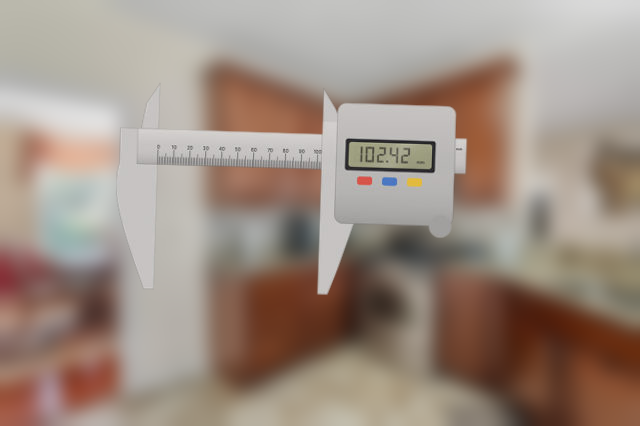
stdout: value=102.42 unit=mm
